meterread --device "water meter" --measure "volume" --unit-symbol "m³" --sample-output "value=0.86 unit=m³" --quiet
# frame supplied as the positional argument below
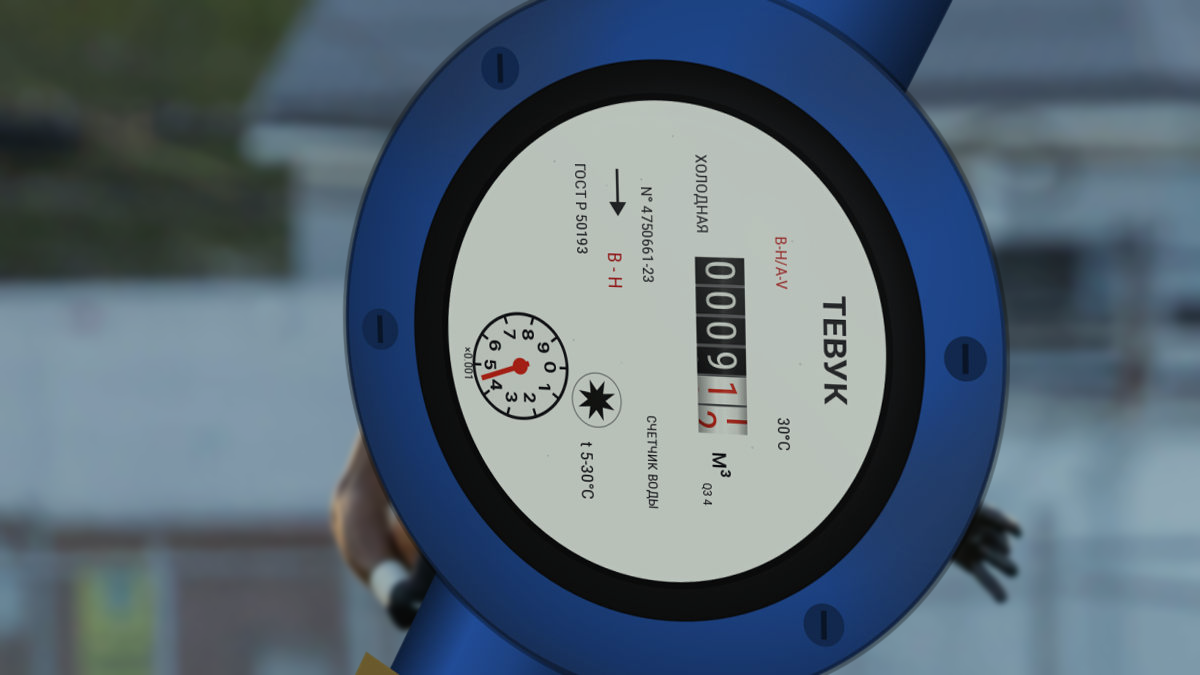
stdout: value=9.114 unit=m³
